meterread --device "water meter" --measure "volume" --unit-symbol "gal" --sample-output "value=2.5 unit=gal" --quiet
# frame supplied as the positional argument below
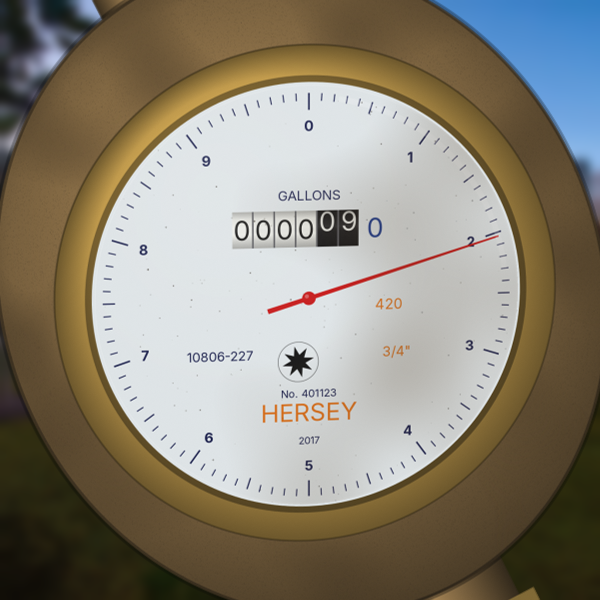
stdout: value=92.0 unit=gal
